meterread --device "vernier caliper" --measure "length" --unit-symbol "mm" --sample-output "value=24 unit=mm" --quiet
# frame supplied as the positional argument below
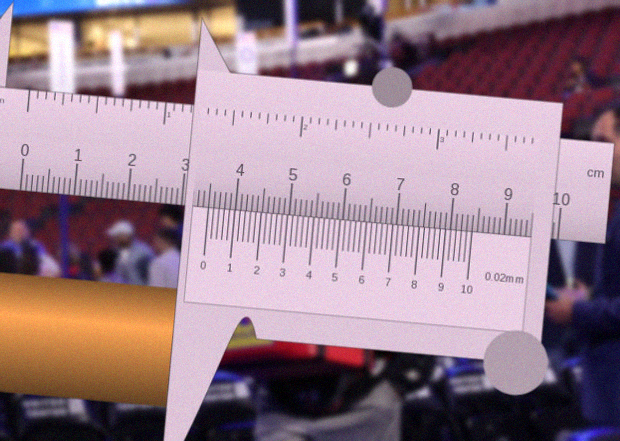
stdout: value=35.0 unit=mm
